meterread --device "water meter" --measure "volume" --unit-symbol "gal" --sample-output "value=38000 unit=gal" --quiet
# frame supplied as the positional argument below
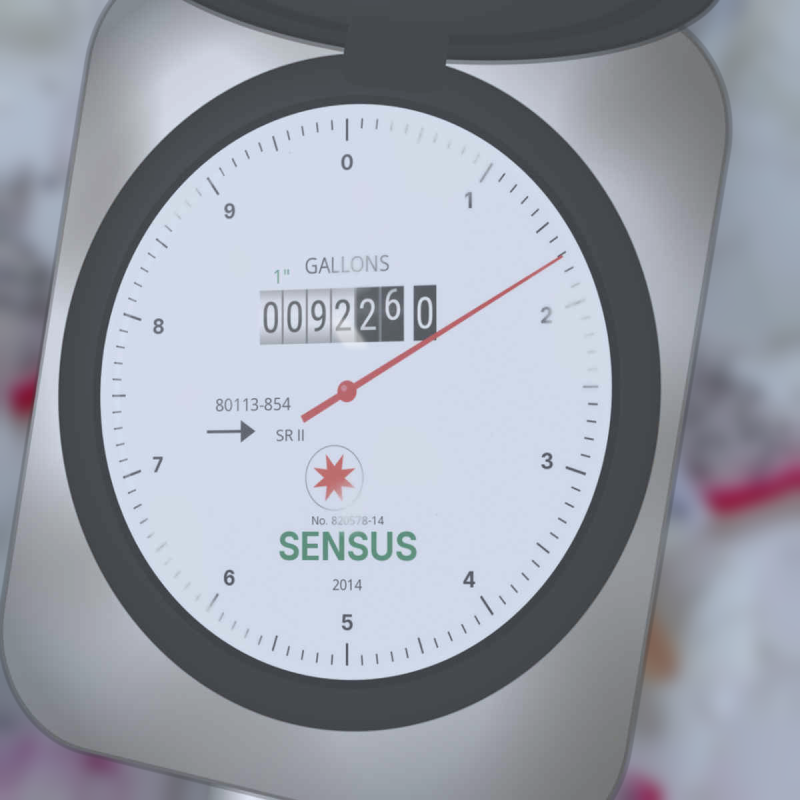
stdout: value=92261.7 unit=gal
